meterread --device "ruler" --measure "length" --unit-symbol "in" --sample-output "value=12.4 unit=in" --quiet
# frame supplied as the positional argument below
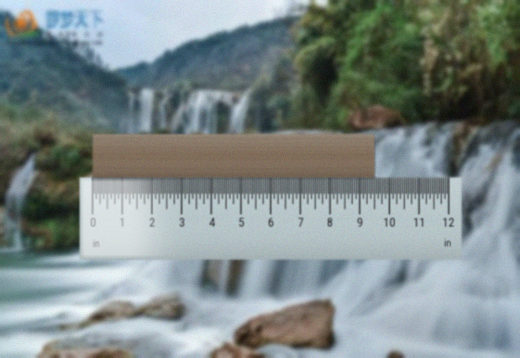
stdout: value=9.5 unit=in
